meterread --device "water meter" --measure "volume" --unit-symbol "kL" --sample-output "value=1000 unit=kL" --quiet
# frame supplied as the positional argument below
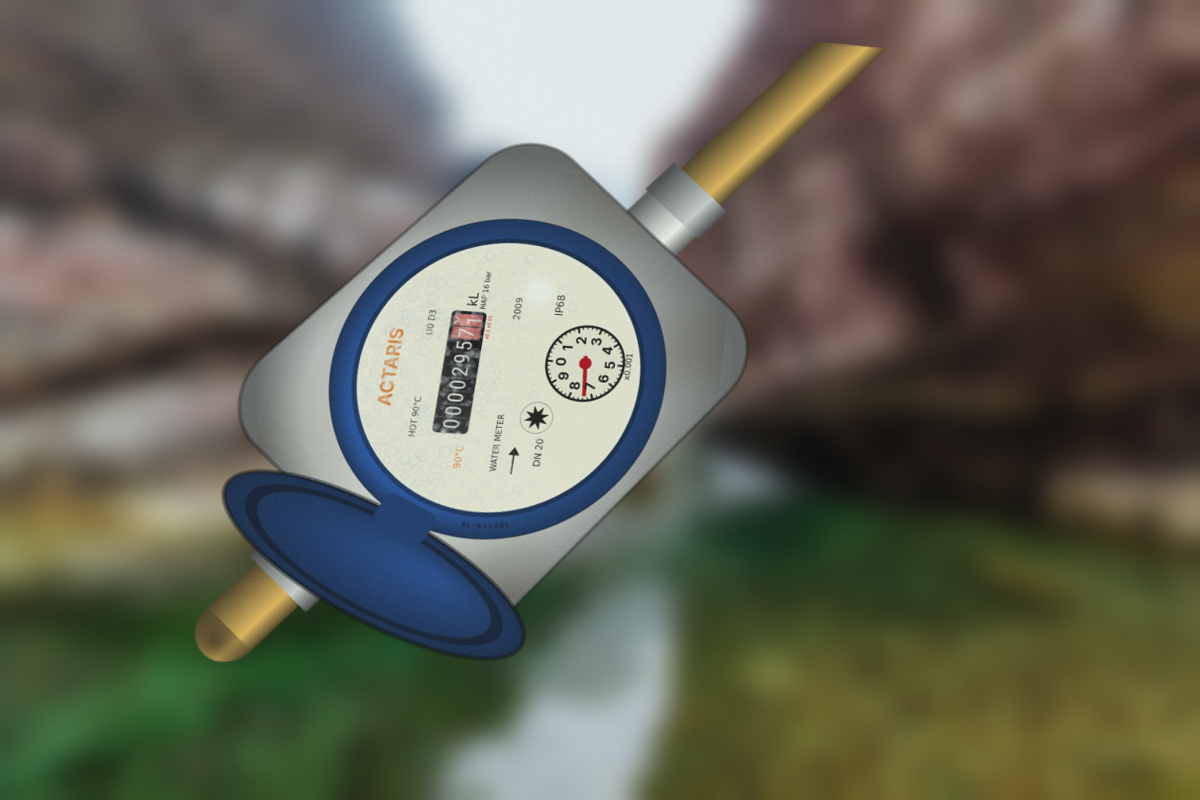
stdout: value=295.707 unit=kL
